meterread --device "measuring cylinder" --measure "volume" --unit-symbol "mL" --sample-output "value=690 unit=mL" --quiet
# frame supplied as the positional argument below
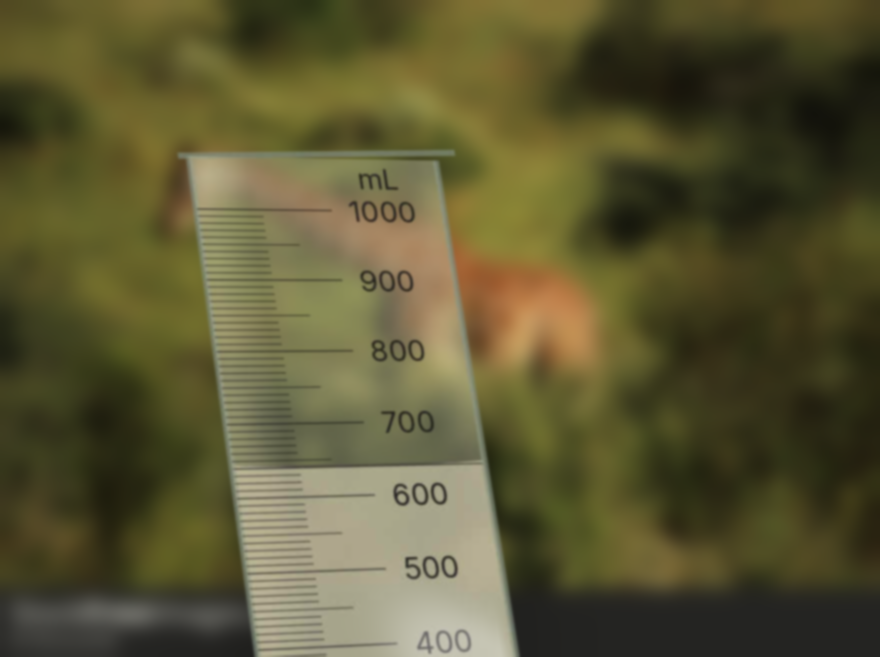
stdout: value=640 unit=mL
